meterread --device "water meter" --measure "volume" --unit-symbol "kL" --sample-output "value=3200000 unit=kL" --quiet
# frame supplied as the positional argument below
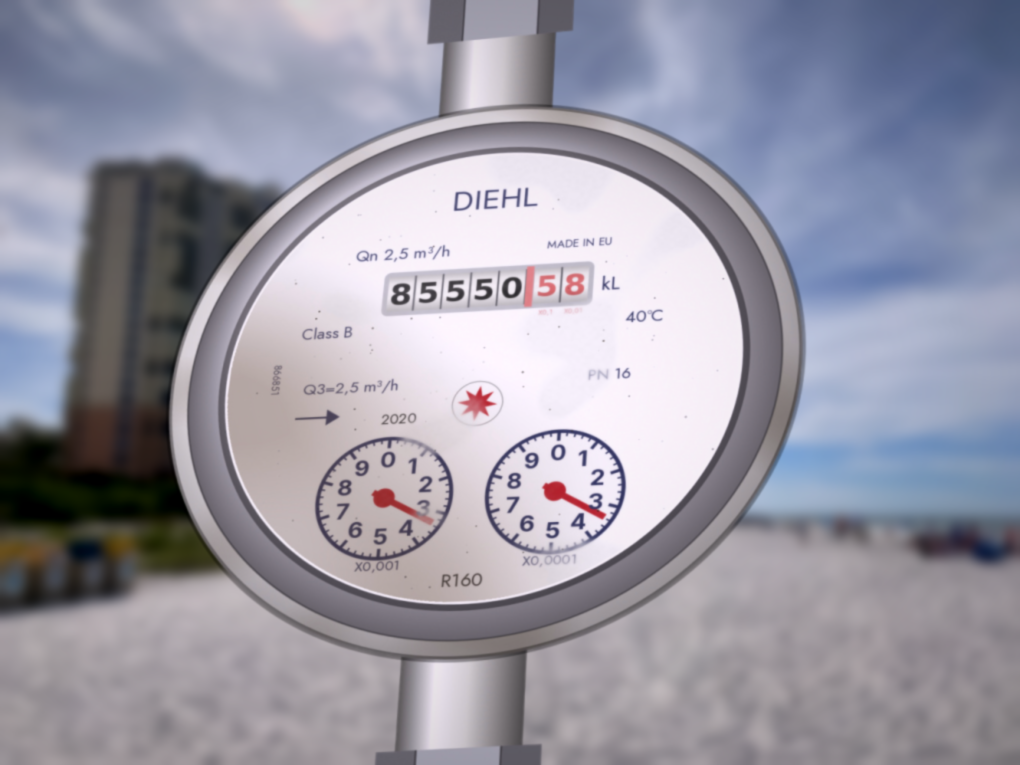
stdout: value=85550.5833 unit=kL
